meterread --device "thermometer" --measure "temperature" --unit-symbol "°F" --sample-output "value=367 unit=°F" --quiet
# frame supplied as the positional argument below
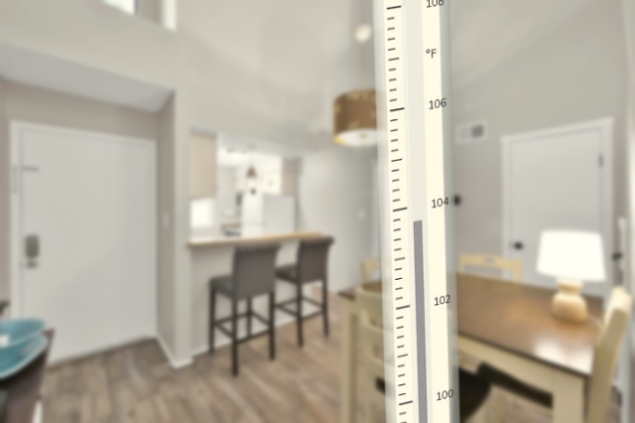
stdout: value=103.7 unit=°F
